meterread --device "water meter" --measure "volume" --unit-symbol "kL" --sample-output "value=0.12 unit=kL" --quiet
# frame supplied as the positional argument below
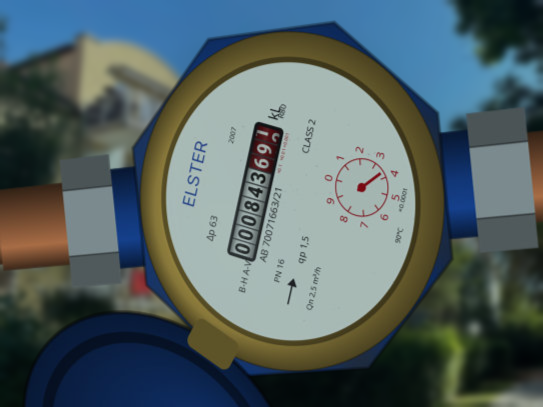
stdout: value=843.6913 unit=kL
